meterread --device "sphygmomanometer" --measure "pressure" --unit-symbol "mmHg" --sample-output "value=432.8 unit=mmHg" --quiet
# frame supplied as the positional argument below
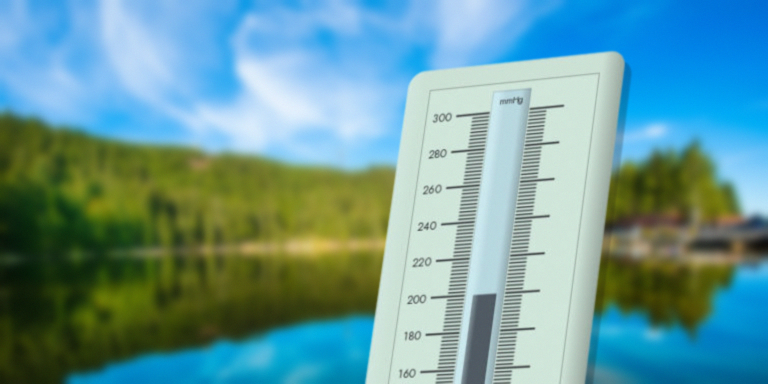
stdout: value=200 unit=mmHg
